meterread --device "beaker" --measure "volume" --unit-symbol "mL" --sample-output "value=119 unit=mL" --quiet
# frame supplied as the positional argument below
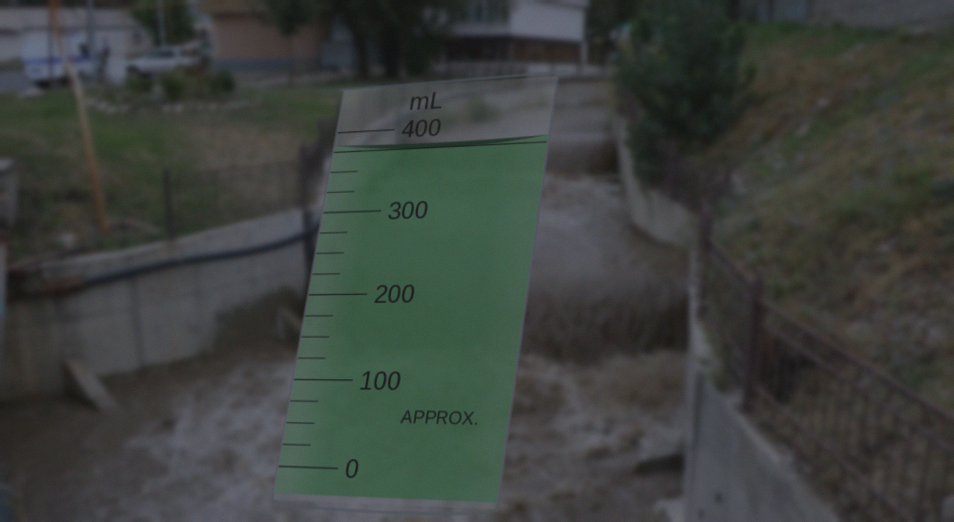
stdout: value=375 unit=mL
